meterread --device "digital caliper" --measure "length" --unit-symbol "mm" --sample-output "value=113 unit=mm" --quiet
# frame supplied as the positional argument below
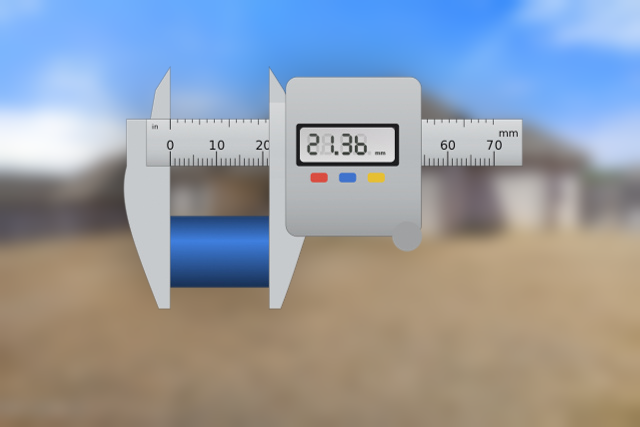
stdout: value=21.36 unit=mm
